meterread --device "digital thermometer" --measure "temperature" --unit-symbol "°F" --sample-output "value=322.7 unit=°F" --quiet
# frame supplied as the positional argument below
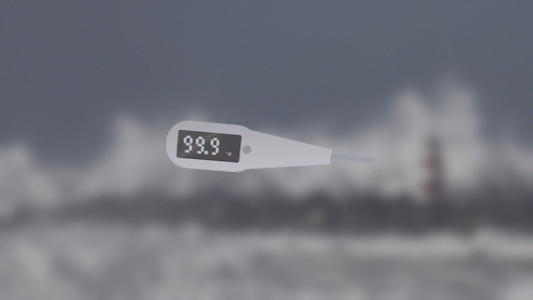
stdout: value=99.9 unit=°F
